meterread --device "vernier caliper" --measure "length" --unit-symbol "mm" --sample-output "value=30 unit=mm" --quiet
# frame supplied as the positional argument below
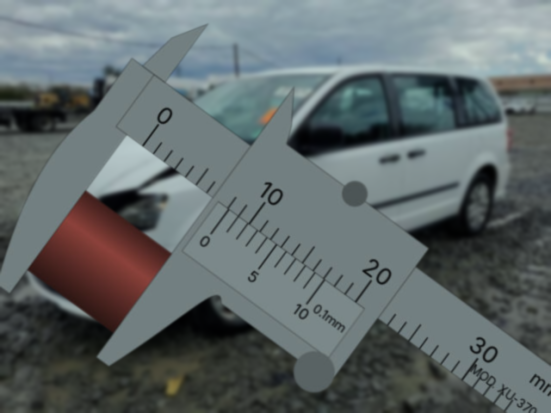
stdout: value=8.1 unit=mm
